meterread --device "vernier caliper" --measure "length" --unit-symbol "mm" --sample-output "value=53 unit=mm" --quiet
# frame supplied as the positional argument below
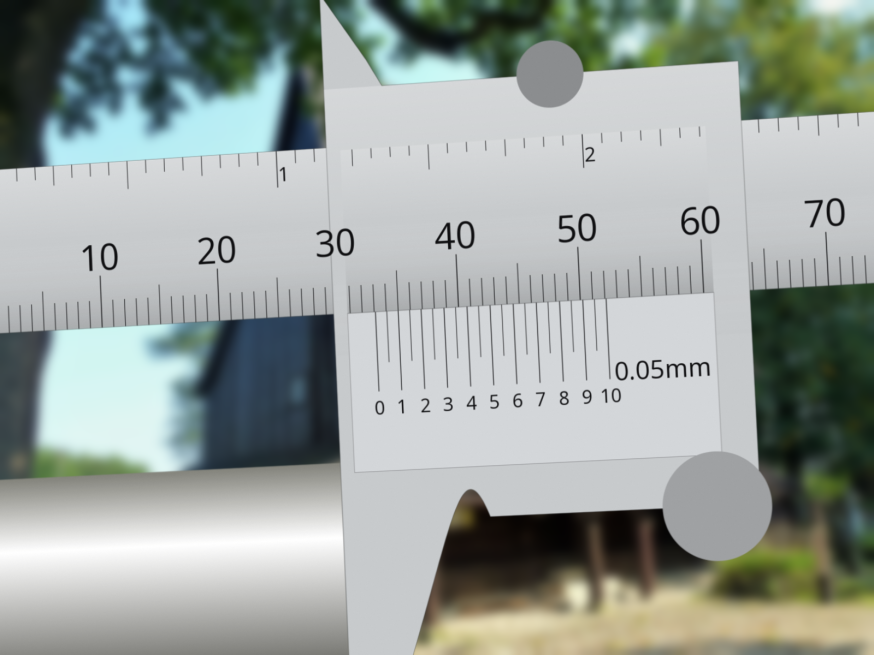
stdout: value=33.1 unit=mm
